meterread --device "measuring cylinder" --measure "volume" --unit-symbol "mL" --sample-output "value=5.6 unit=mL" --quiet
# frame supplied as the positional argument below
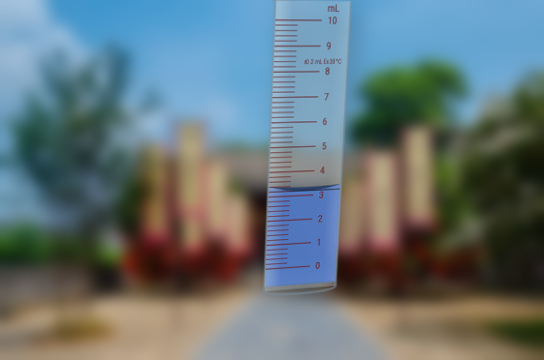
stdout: value=3.2 unit=mL
